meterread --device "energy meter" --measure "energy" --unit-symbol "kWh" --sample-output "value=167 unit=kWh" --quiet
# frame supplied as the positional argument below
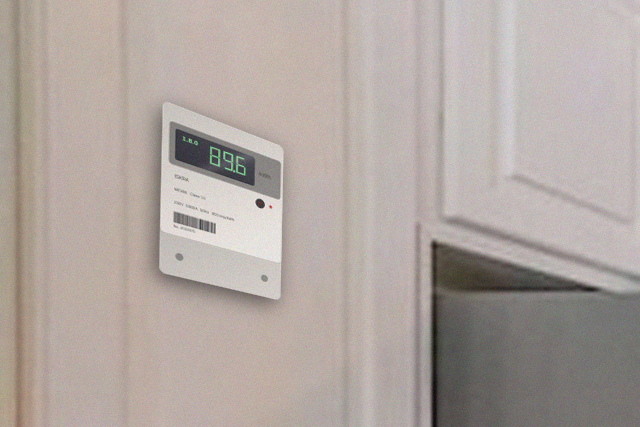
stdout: value=89.6 unit=kWh
